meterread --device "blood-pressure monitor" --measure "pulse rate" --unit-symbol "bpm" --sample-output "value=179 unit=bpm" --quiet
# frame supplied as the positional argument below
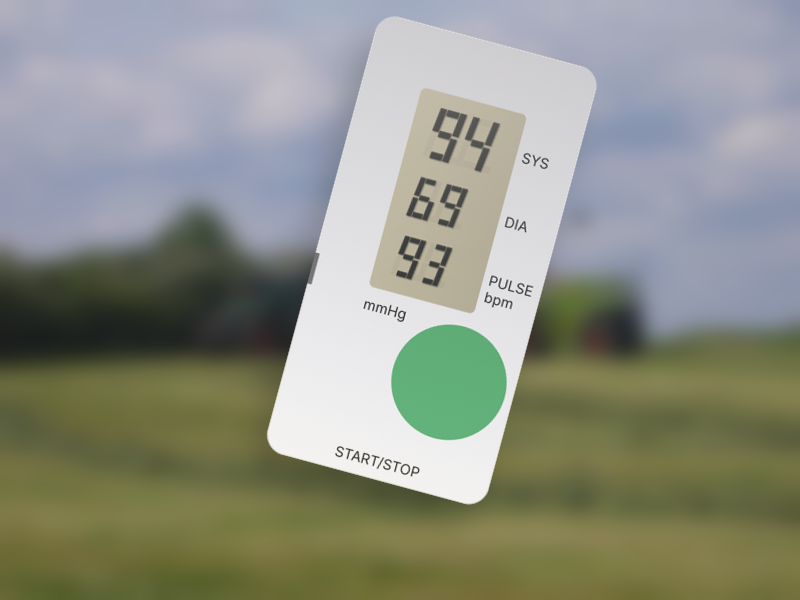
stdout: value=93 unit=bpm
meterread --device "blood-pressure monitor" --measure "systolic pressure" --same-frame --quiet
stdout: value=94 unit=mmHg
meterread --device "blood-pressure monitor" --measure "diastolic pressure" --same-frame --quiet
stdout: value=69 unit=mmHg
